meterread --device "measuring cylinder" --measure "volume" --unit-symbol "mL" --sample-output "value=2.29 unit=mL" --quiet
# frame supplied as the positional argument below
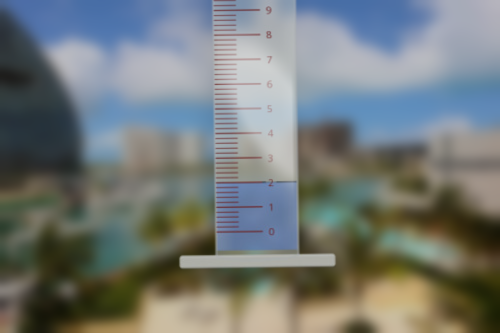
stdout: value=2 unit=mL
